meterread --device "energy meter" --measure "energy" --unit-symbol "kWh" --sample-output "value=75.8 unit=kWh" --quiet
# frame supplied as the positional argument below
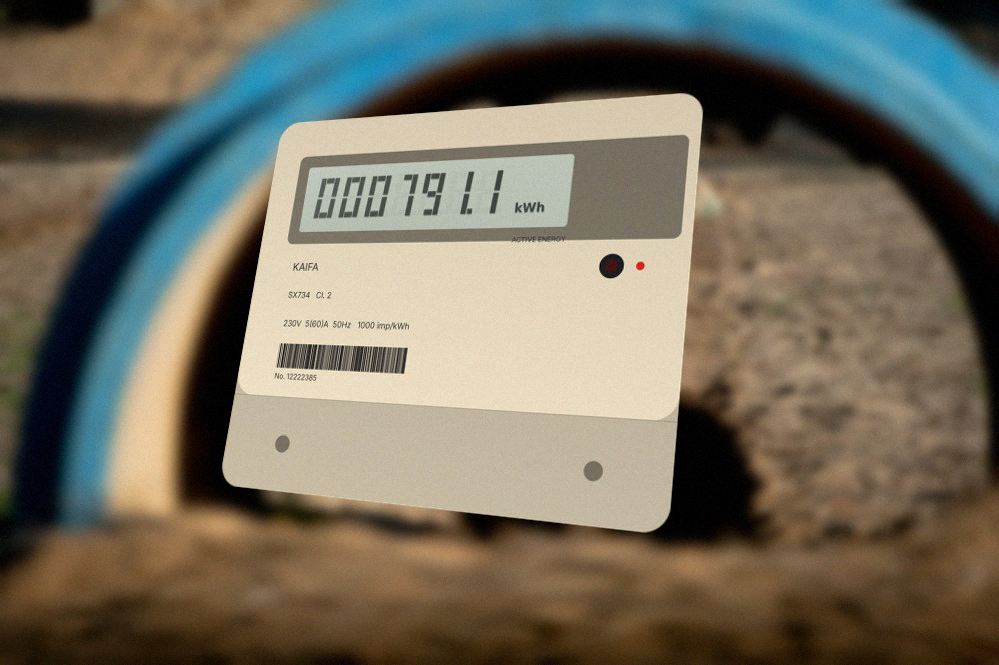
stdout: value=791.1 unit=kWh
